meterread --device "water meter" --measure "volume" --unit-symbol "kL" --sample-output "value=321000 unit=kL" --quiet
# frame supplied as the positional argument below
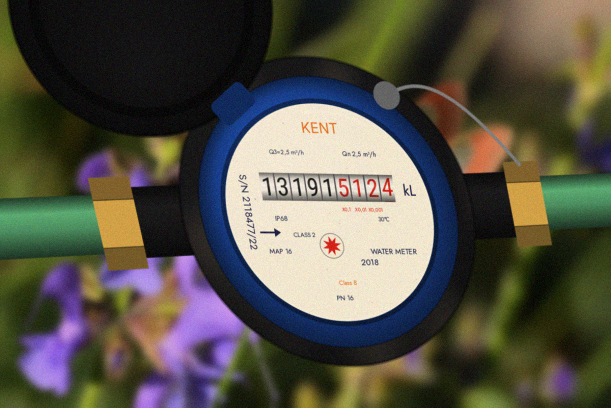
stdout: value=13191.5124 unit=kL
